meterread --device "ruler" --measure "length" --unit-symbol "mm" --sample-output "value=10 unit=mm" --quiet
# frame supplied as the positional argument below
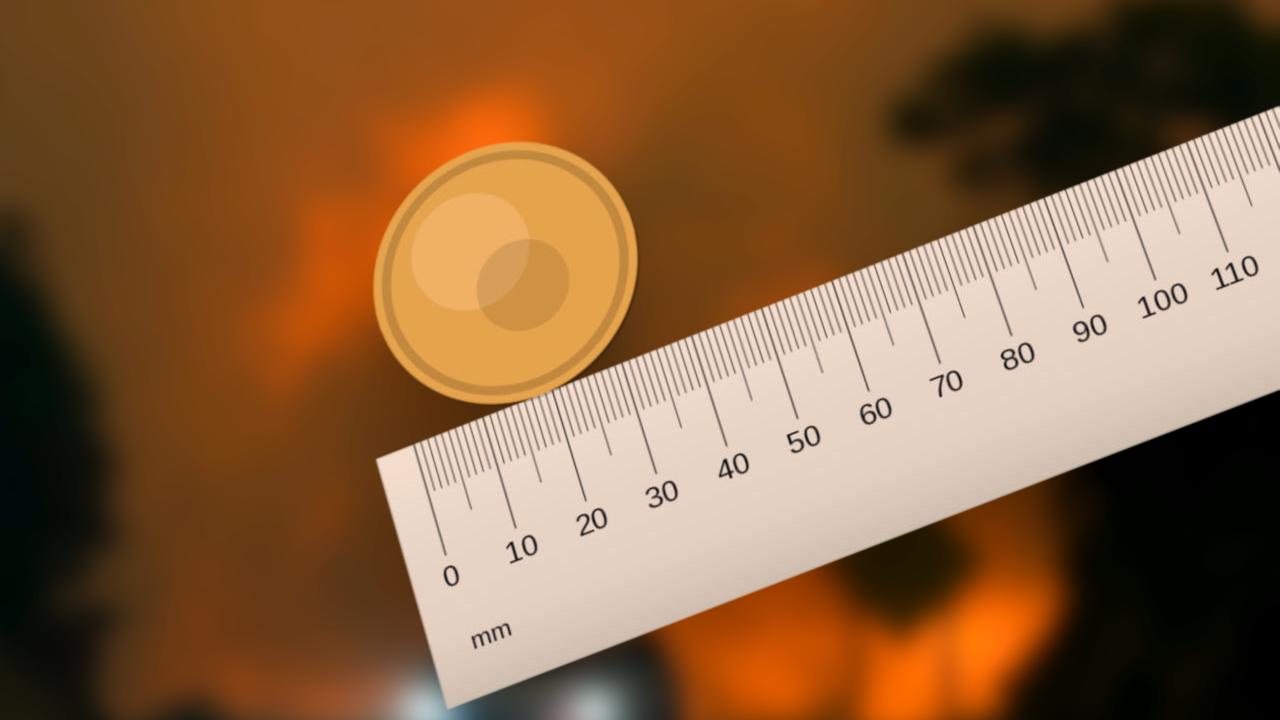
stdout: value=37 unit=mm
